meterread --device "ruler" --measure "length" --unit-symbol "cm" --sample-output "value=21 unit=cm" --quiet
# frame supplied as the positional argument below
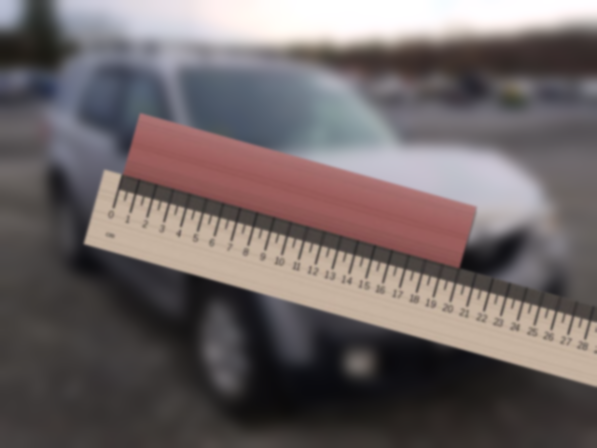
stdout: value=20 unit=cm
